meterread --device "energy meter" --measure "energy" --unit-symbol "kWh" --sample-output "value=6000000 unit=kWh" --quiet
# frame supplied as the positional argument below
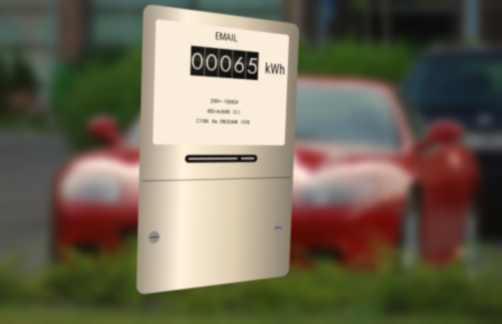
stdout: value=65 unit=kWh
